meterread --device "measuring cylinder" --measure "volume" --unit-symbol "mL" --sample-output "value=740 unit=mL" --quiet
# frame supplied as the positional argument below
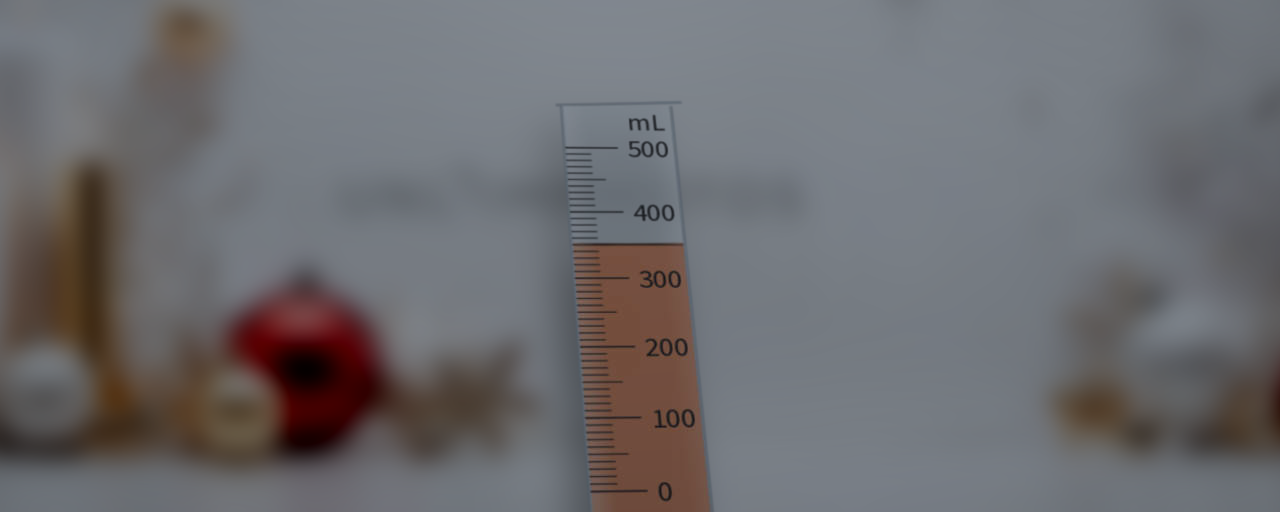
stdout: value=350 unit=mL
